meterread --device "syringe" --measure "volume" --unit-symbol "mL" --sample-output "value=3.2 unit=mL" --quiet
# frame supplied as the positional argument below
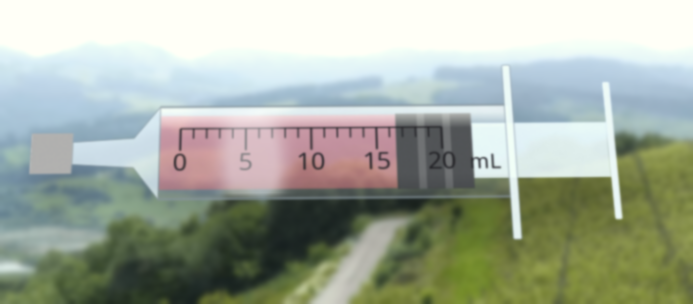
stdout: value=16.5 unit=mL
